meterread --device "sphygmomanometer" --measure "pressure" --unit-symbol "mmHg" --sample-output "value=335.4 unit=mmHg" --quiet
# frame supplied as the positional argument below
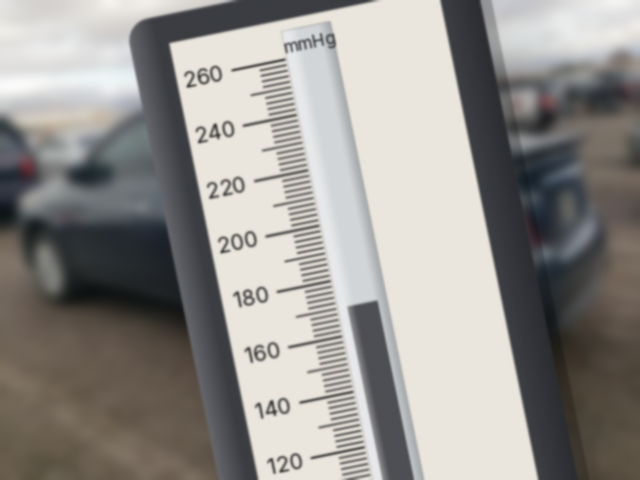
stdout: value=170 unit=mmHg
